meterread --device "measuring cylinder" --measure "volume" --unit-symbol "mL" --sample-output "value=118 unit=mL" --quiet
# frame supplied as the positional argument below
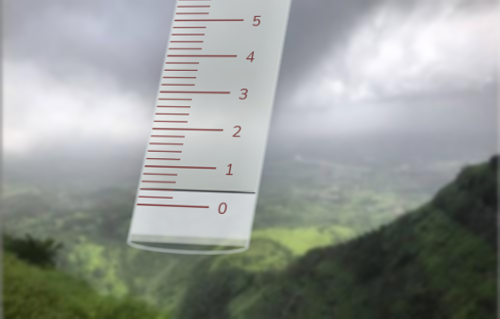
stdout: value=0.4 unit=mL
